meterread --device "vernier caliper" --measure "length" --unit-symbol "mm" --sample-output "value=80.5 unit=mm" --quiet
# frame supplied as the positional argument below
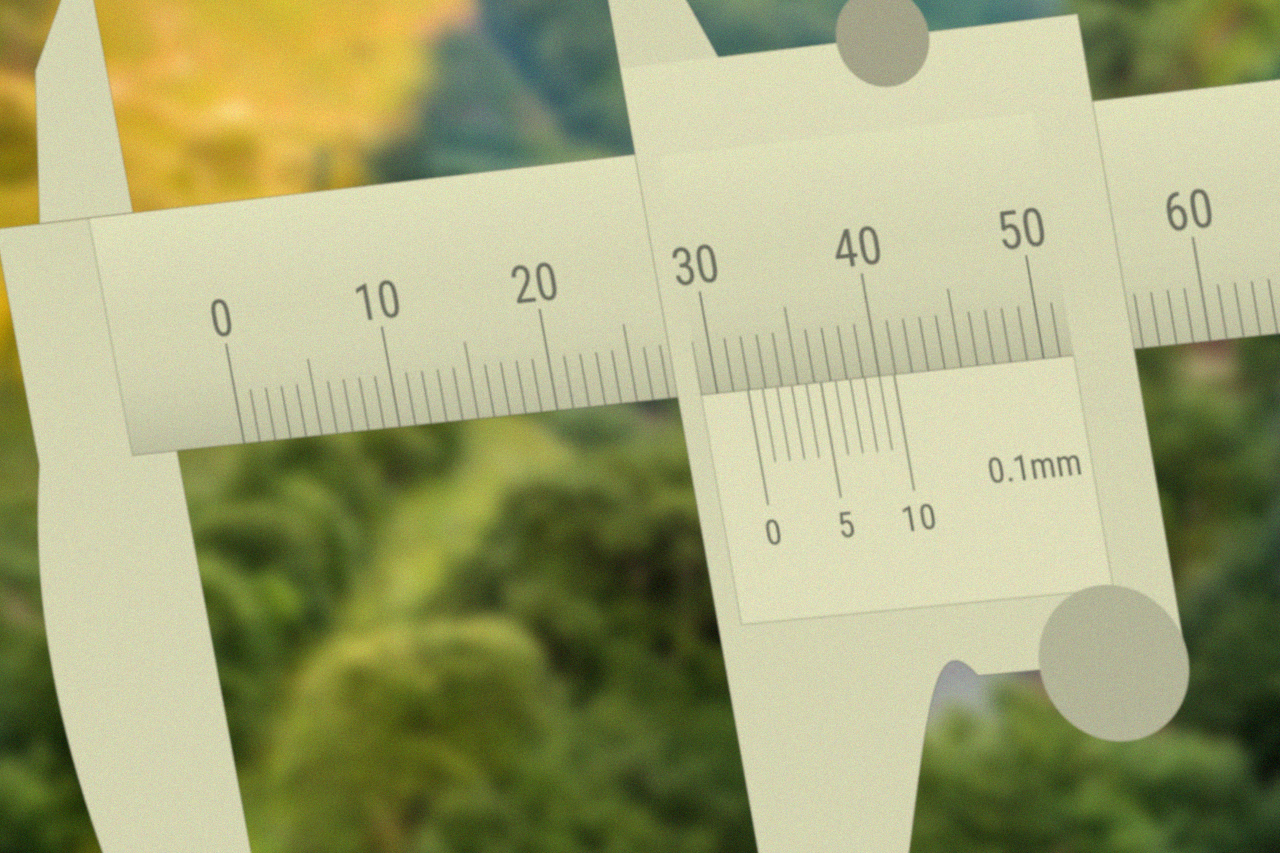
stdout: value=31.9 unit=mm
